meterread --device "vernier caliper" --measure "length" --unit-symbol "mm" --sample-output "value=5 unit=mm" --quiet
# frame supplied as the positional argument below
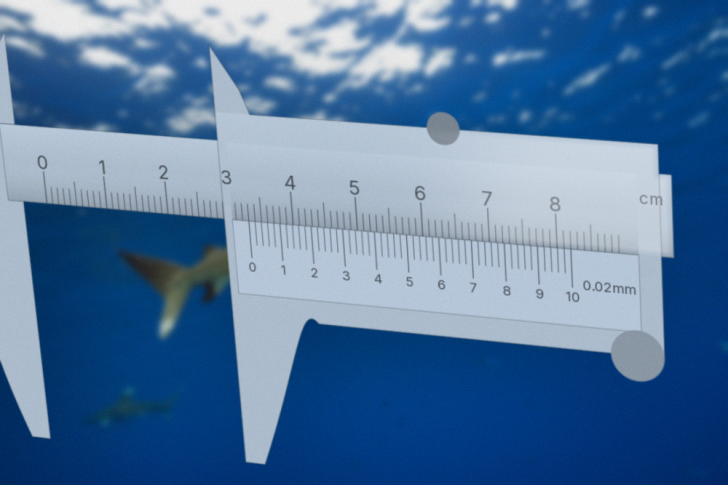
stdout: value=33.0 unit=mm
